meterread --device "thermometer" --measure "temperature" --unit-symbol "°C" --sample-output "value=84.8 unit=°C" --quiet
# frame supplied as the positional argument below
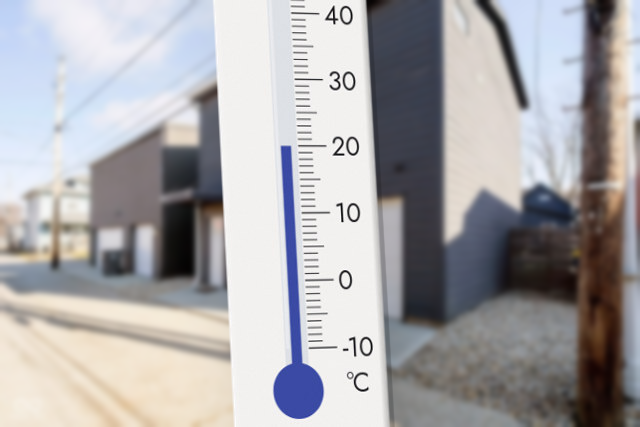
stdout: value=20 unit=°C
